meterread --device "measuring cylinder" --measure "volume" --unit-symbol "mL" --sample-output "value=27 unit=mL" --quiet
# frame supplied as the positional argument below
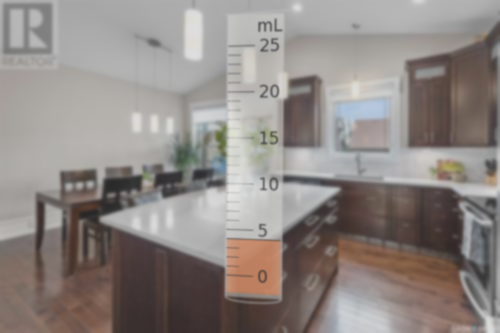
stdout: value=4 unit=mL
